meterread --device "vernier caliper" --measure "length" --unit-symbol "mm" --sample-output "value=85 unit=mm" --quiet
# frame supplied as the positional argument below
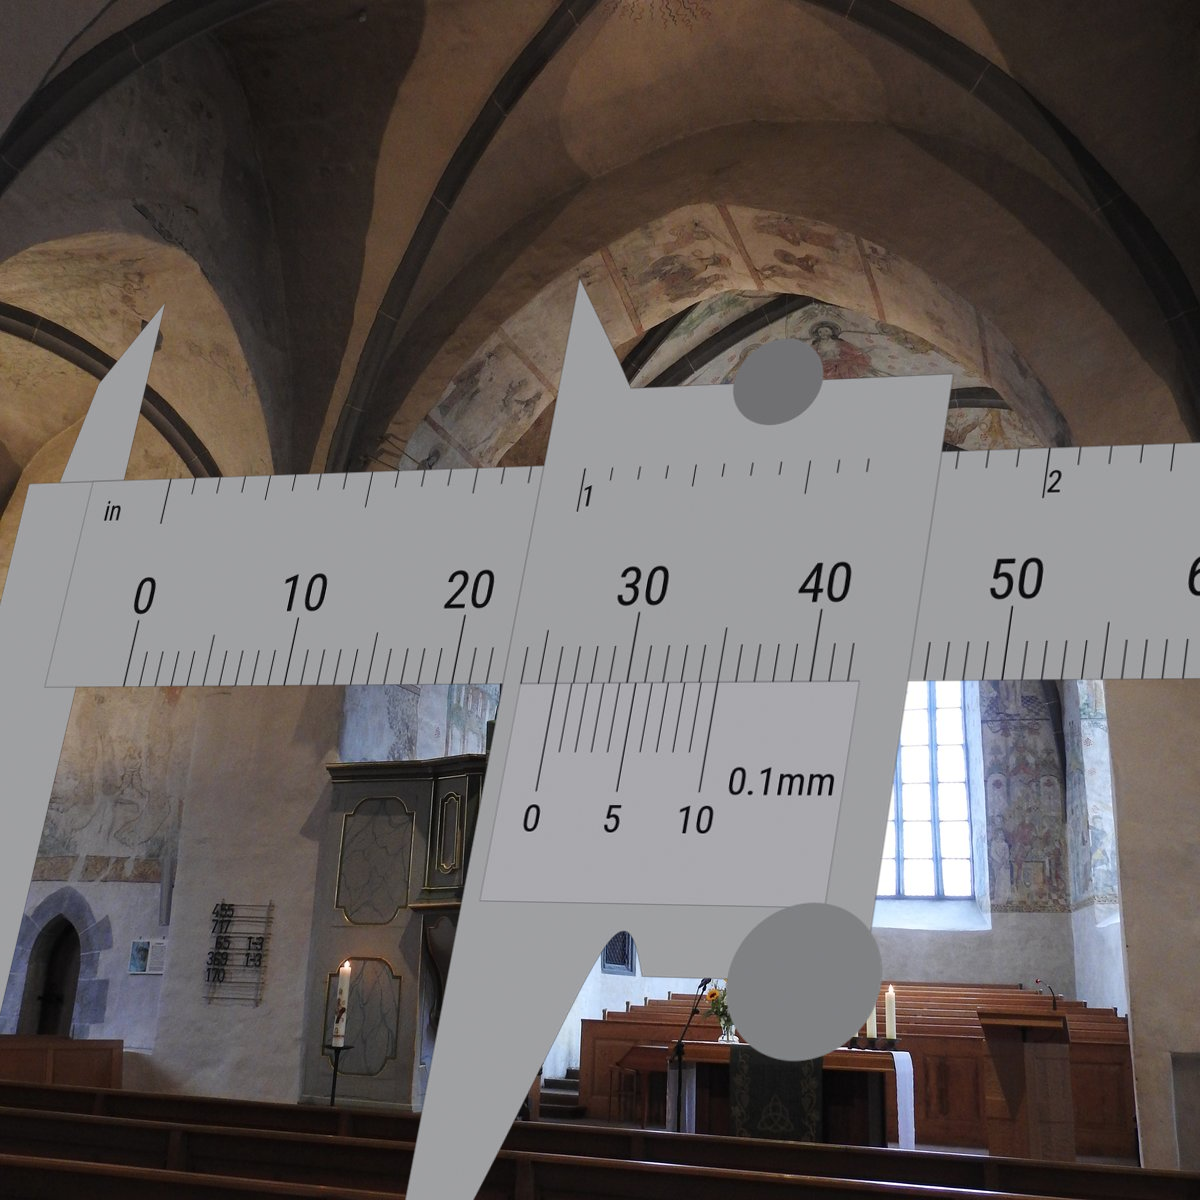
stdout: value=26.0 unit=mm
